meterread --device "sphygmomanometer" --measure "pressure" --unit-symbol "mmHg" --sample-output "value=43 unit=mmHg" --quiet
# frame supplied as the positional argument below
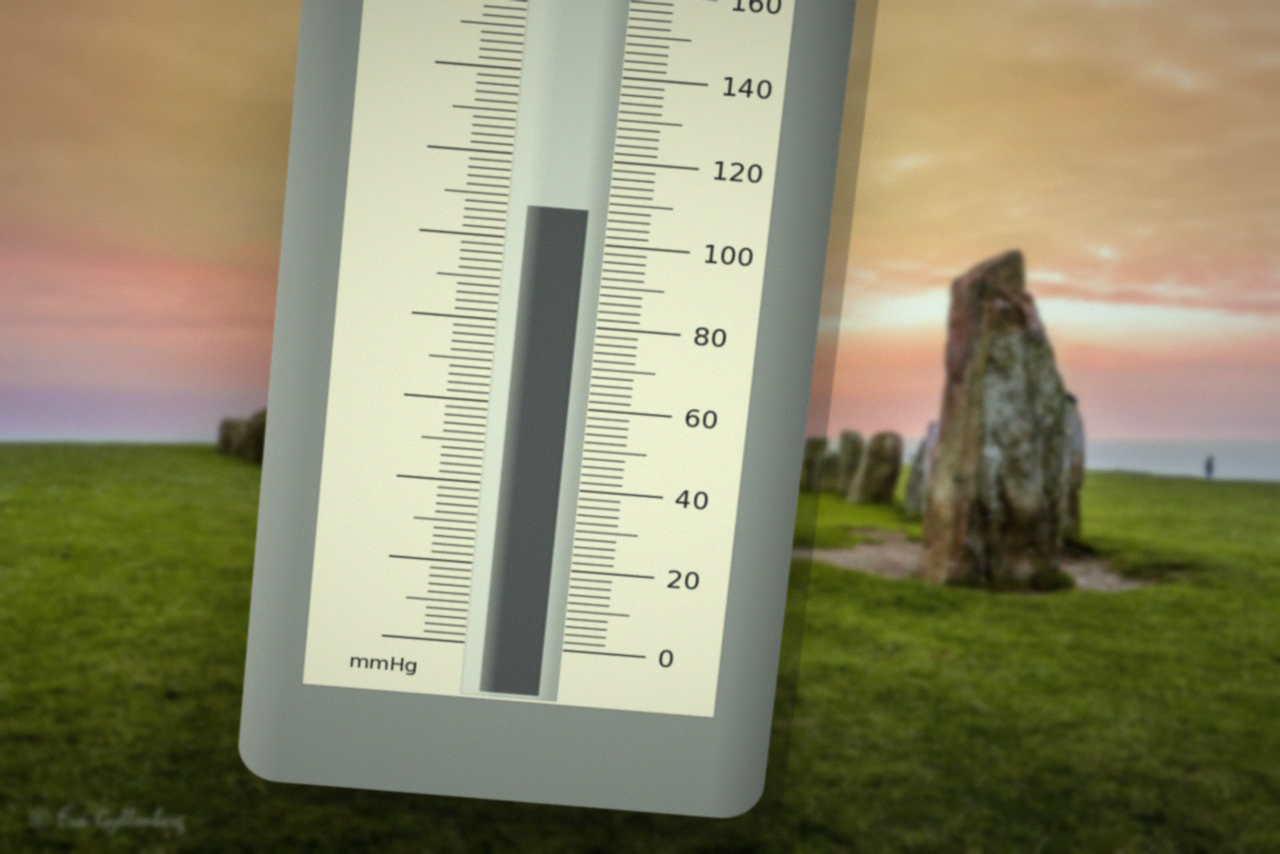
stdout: value=108 unit=mmHg
